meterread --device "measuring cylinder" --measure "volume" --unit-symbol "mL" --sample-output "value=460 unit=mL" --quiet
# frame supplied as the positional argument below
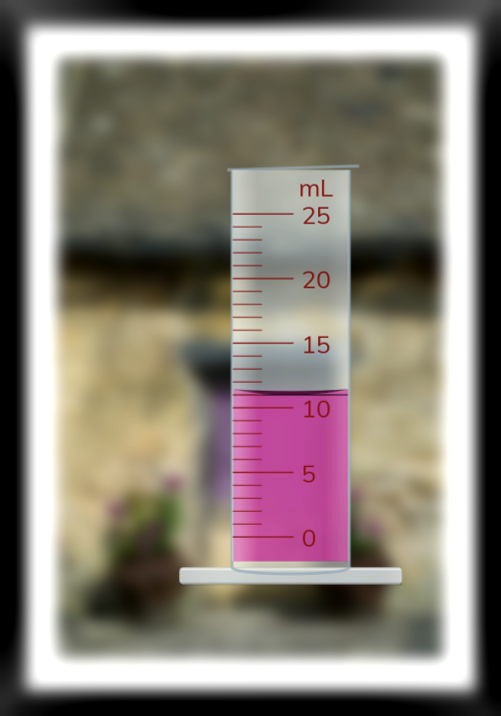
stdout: value=11 unit=mL
